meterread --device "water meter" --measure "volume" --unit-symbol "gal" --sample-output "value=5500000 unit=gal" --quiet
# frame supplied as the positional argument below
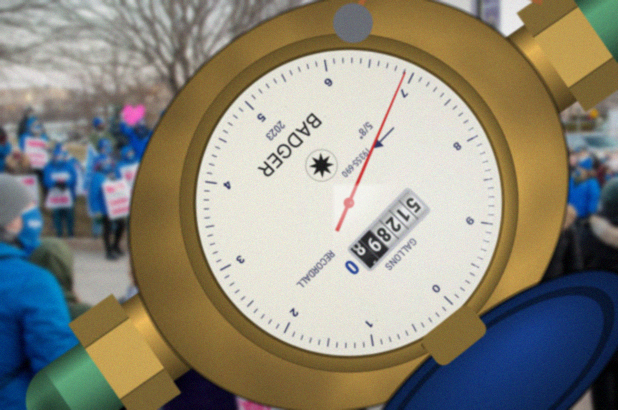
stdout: value=5128976.9 unit=gal
